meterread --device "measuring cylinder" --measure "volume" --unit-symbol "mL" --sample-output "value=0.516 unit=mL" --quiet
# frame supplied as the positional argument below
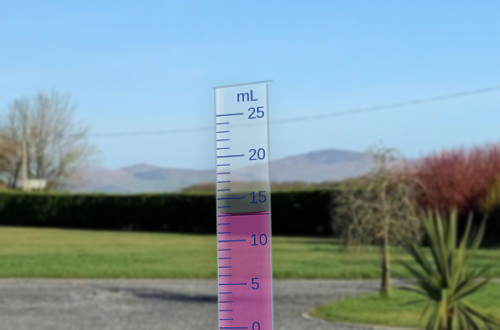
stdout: value=13 unit=mL
